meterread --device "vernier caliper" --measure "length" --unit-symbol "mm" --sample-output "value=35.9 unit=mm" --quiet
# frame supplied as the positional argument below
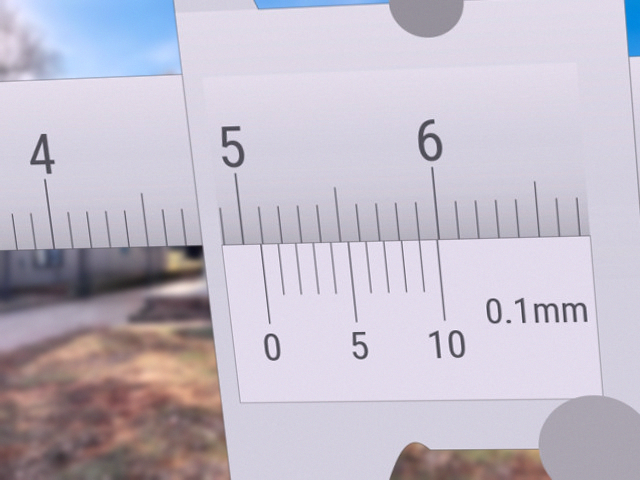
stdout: value=50.9 unit=mm
